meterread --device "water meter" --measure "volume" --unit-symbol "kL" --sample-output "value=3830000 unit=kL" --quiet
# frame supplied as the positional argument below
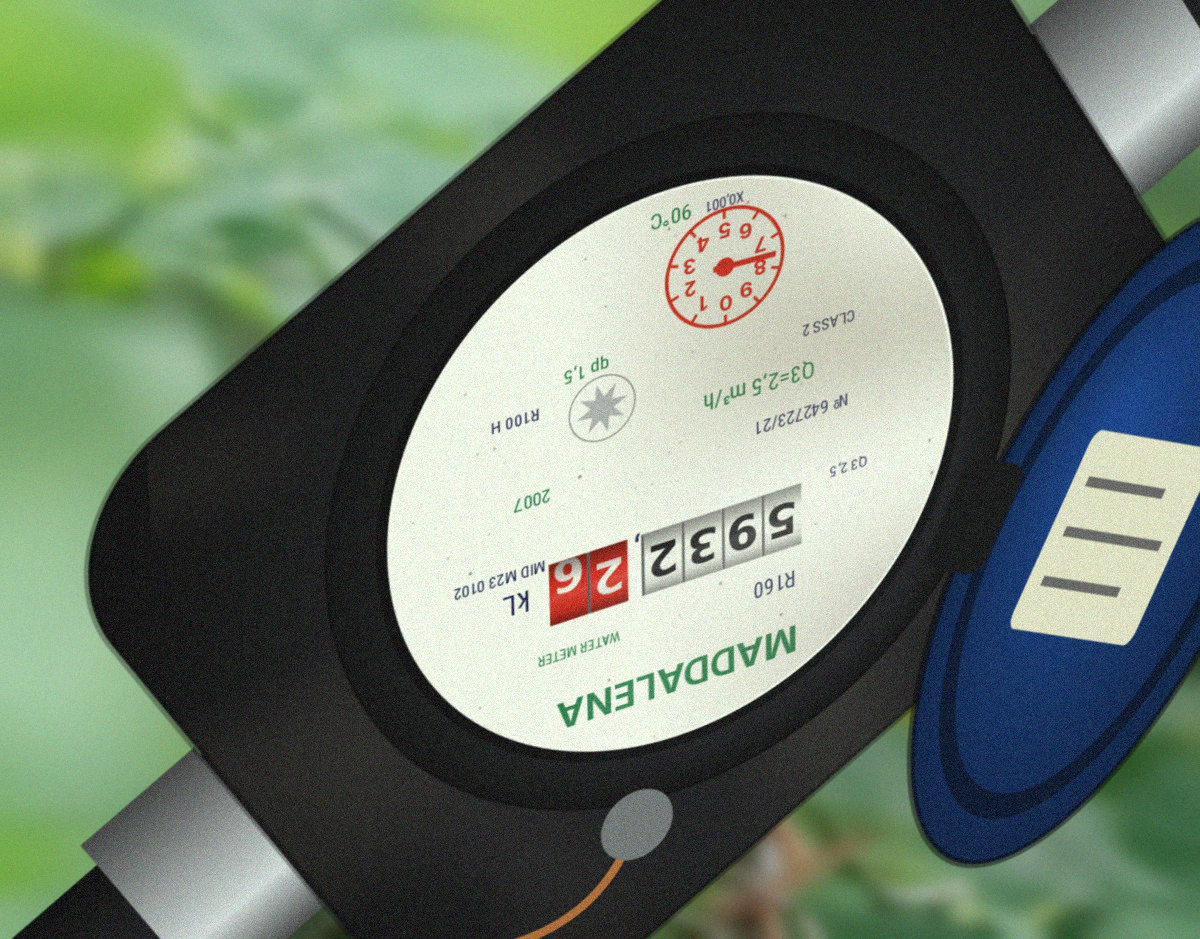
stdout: value=5932.257 unit=kL
